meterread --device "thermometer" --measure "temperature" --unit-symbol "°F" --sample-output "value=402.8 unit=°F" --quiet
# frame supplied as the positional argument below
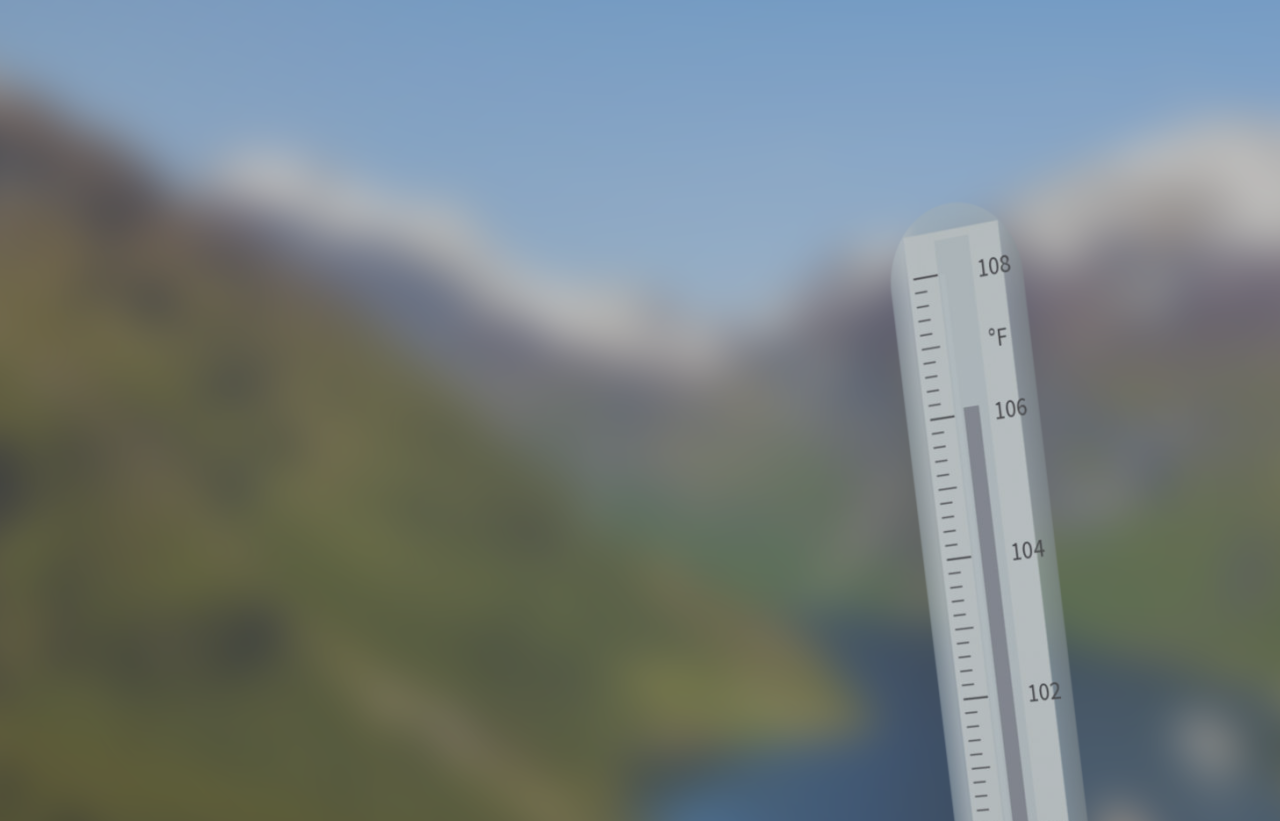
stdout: value=106.1 unit=°F
